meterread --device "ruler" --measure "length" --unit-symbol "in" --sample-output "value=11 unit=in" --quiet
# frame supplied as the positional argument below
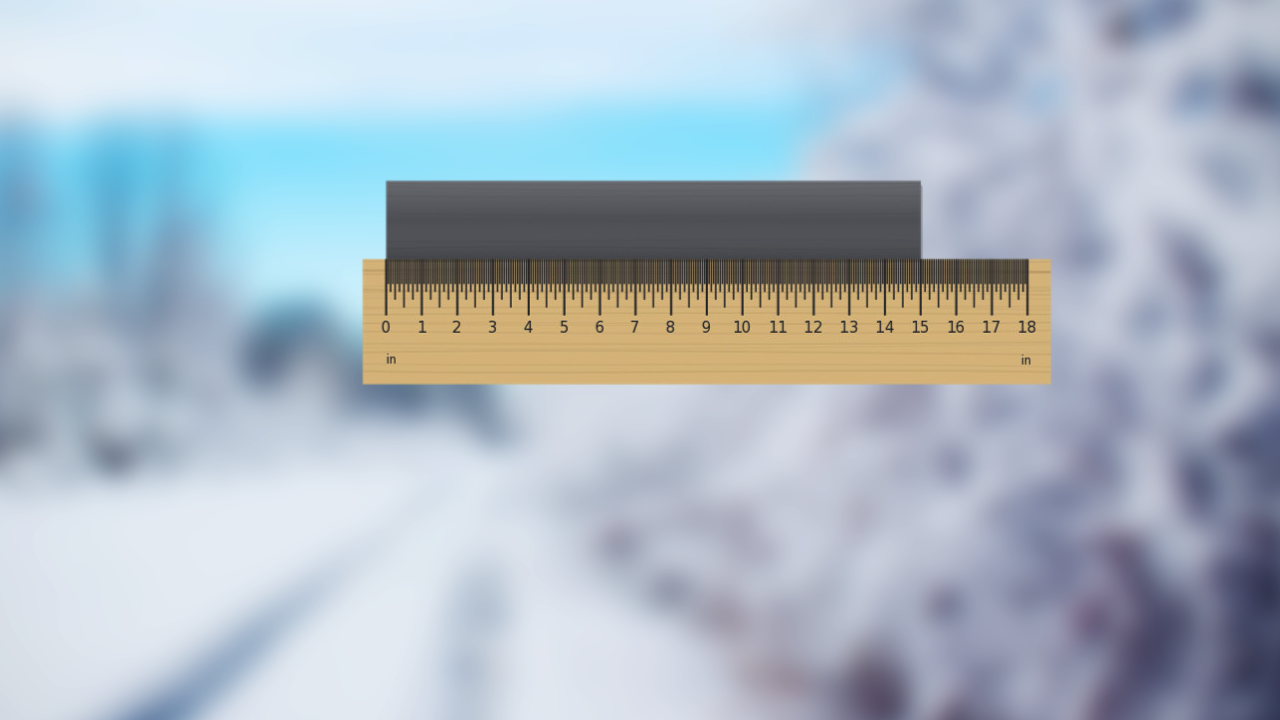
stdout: value=15 unit=in
